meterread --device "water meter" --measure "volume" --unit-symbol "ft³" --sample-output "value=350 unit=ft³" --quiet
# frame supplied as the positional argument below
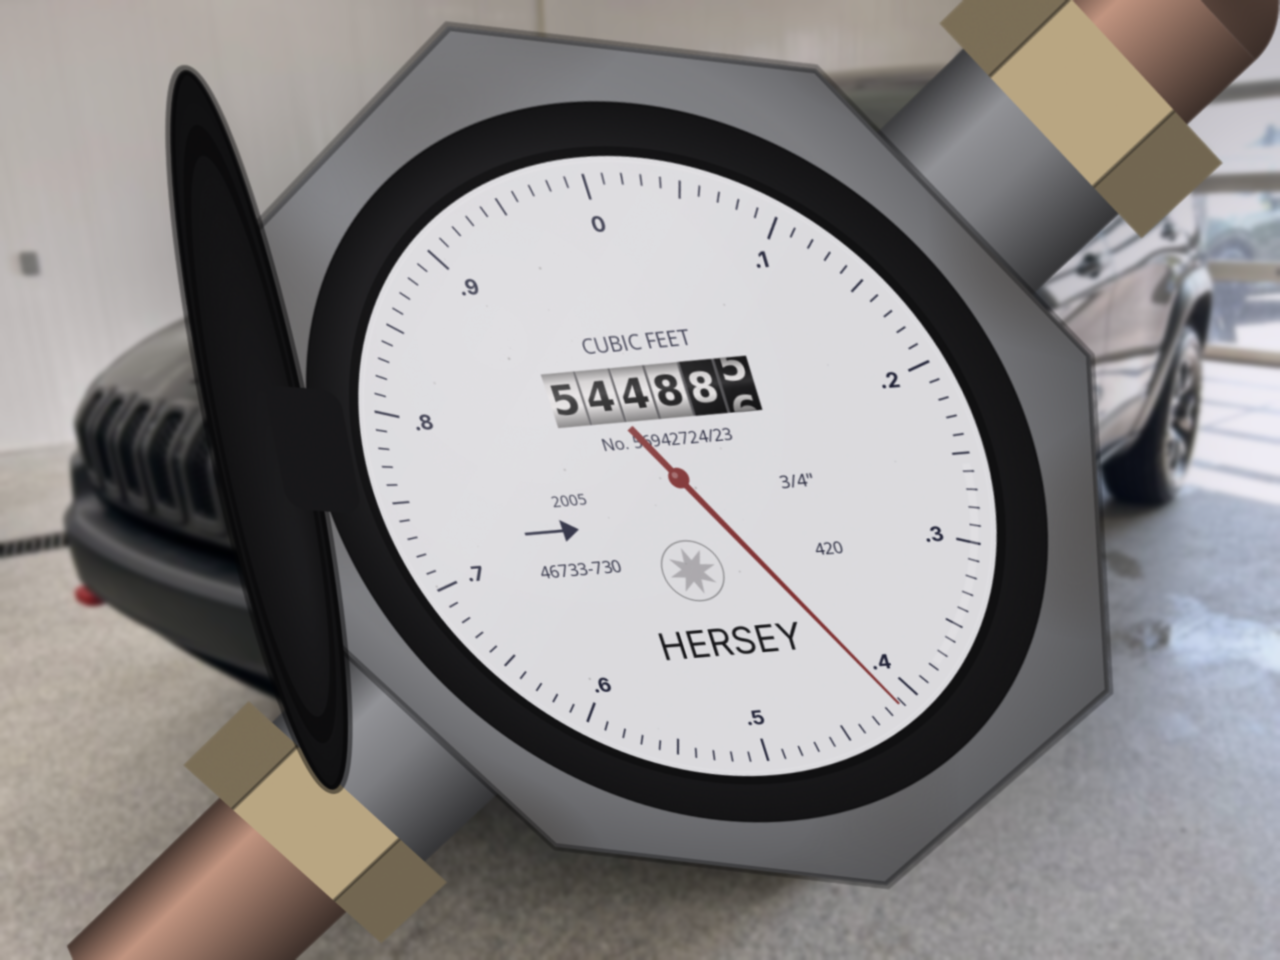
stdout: value=544885.41 unit=ft³
